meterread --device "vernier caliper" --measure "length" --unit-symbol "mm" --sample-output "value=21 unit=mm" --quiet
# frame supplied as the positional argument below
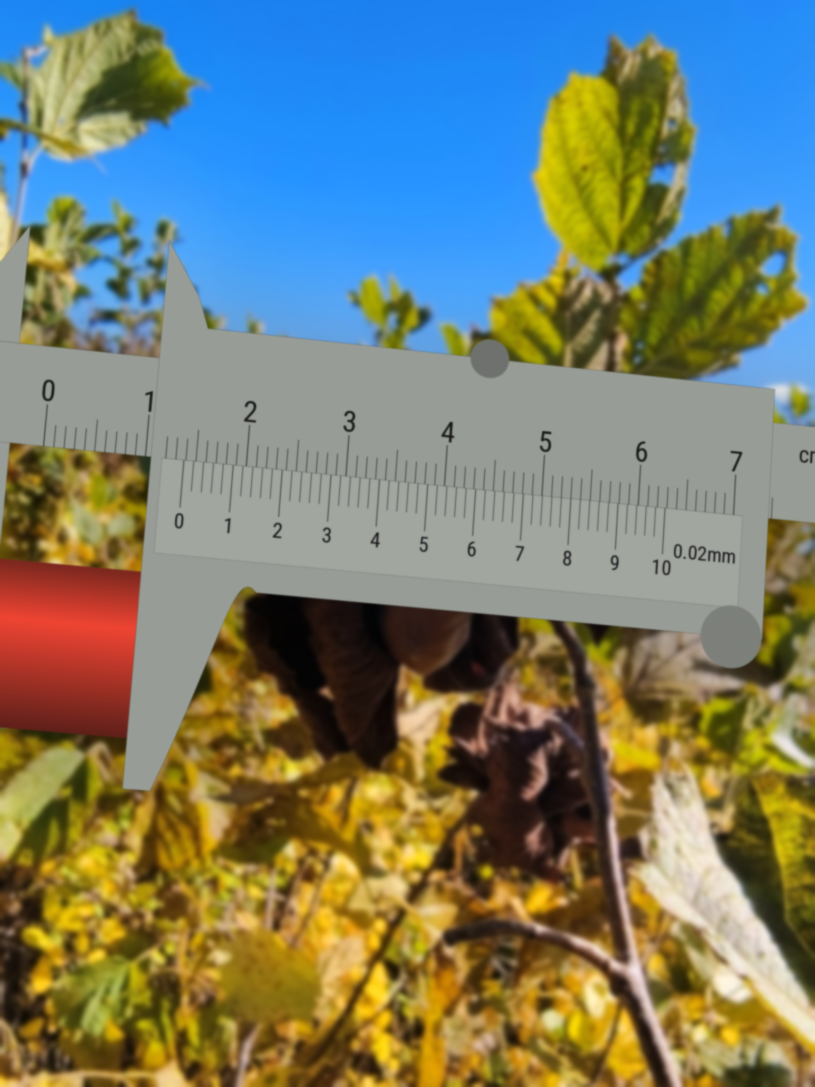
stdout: value=13.8 unit=mm
